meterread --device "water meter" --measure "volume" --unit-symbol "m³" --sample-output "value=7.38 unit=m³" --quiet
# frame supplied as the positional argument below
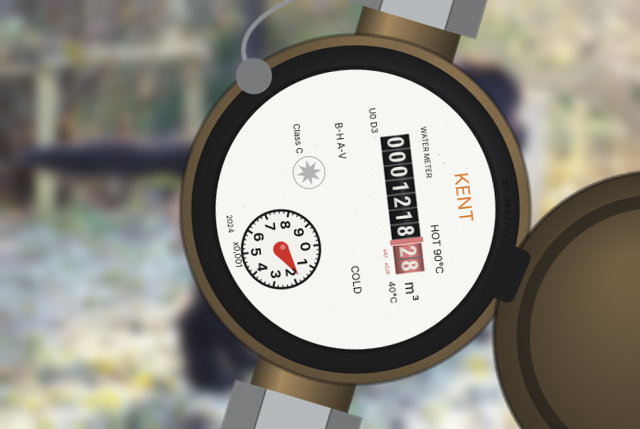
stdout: value=1218.281 unit=m³
